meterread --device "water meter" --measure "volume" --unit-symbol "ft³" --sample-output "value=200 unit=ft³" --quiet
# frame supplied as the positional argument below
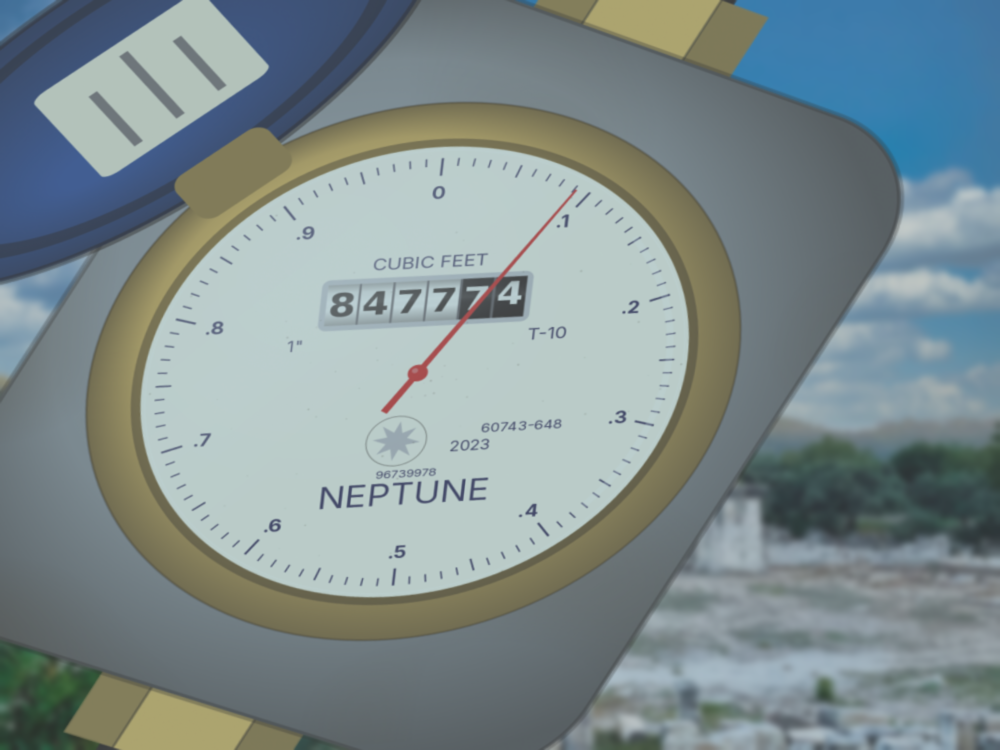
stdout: value=847774.09 unit=ft³
